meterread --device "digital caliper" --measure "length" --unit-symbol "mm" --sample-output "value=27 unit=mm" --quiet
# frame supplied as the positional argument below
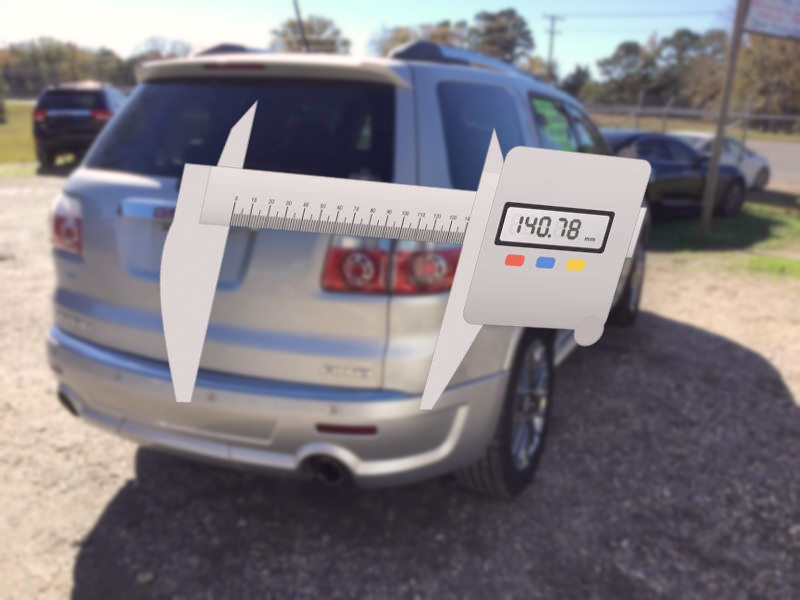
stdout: value=140.78 unit=mm
